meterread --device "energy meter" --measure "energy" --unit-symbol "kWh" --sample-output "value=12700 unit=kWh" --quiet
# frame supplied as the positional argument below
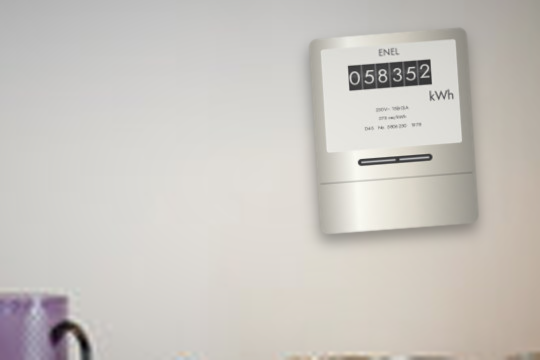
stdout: value=58352 unit=kWh
